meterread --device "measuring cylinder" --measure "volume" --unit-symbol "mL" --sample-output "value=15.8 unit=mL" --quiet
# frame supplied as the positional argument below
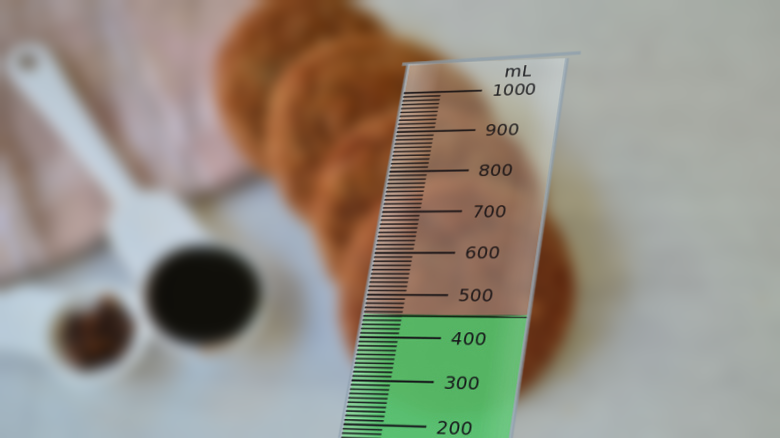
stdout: value=450 unit=mL
